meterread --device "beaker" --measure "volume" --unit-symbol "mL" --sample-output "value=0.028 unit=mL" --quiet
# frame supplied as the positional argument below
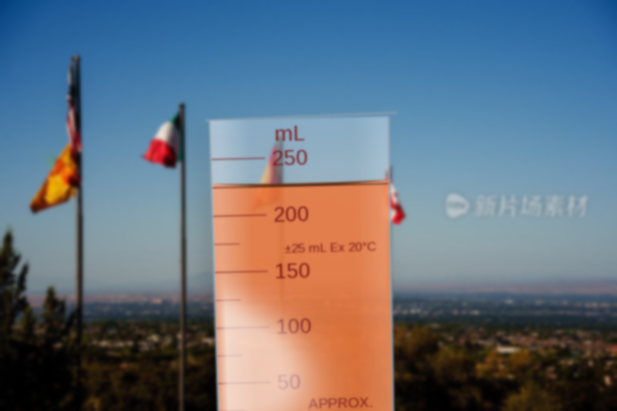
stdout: value=225 unit=mL
